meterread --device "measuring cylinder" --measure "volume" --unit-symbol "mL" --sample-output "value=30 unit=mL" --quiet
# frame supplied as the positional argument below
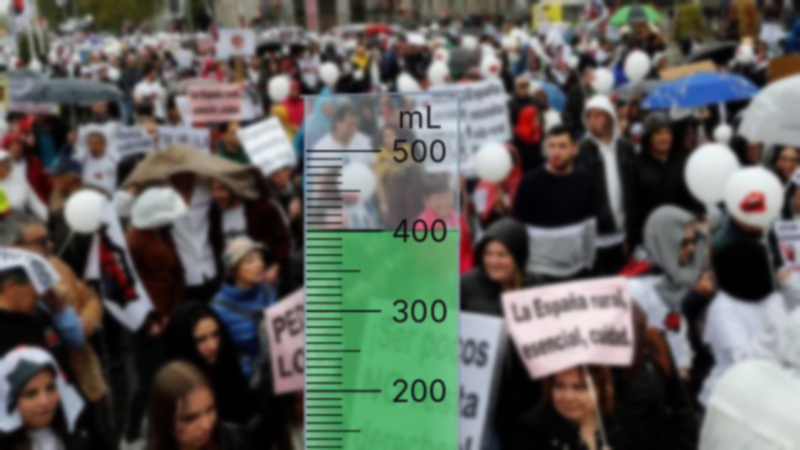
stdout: value=400 unit=mL
